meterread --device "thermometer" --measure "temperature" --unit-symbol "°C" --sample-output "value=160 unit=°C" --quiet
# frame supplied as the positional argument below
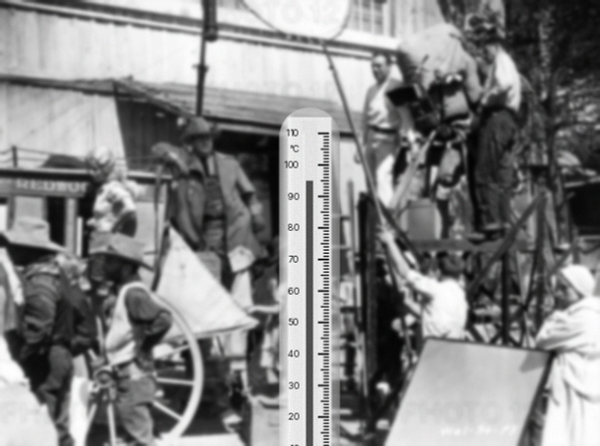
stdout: value=95 unit=°C
